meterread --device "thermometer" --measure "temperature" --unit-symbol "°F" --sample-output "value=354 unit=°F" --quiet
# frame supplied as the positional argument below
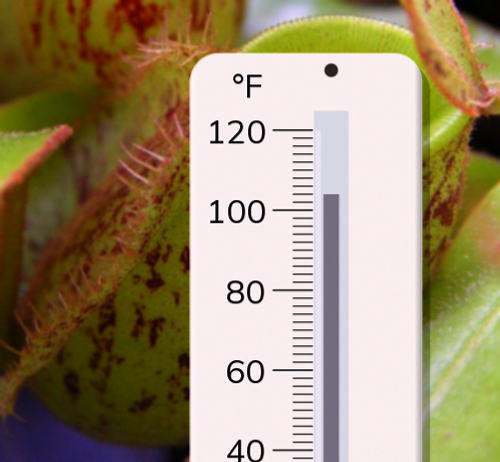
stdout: value=104 unit=°F
